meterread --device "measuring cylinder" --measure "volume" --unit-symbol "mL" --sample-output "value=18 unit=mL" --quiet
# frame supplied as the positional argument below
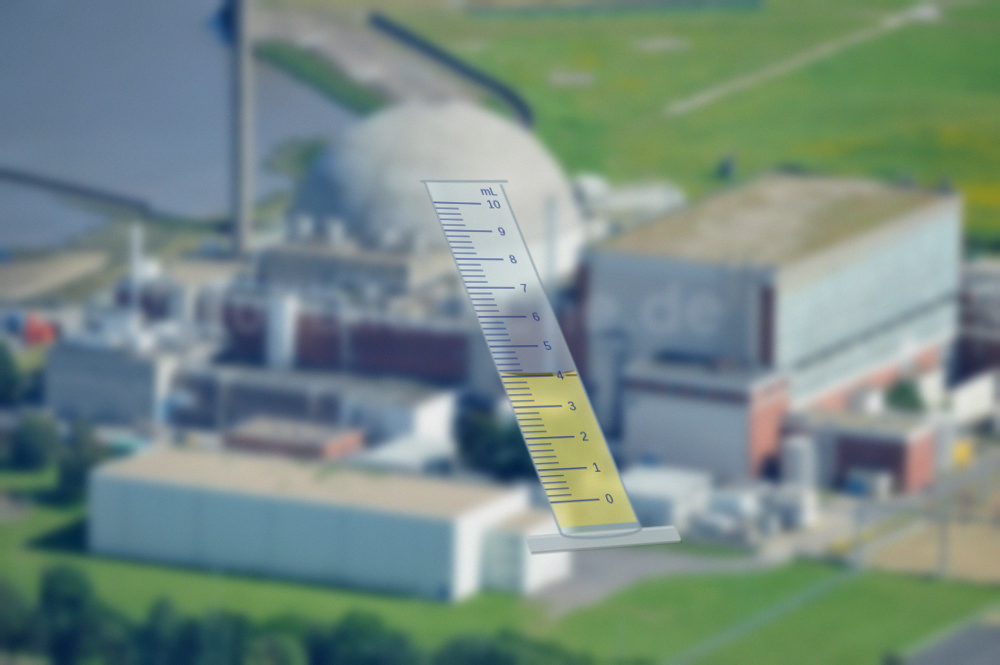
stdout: value=4 unit=mL
